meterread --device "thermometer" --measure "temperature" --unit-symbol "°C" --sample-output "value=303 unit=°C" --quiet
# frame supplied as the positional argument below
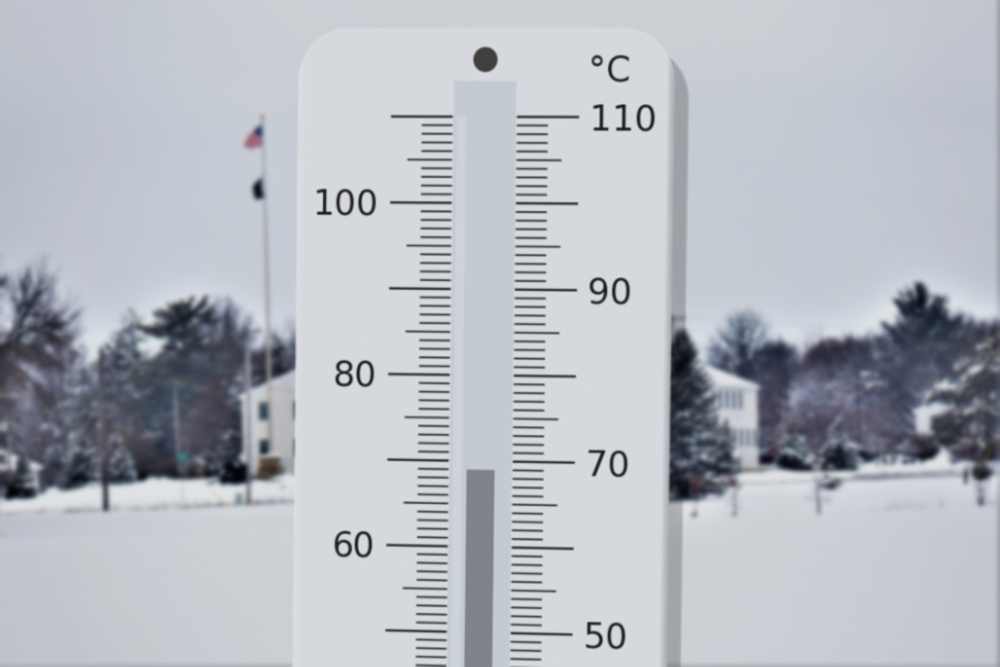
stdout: value=69 unit=°C
